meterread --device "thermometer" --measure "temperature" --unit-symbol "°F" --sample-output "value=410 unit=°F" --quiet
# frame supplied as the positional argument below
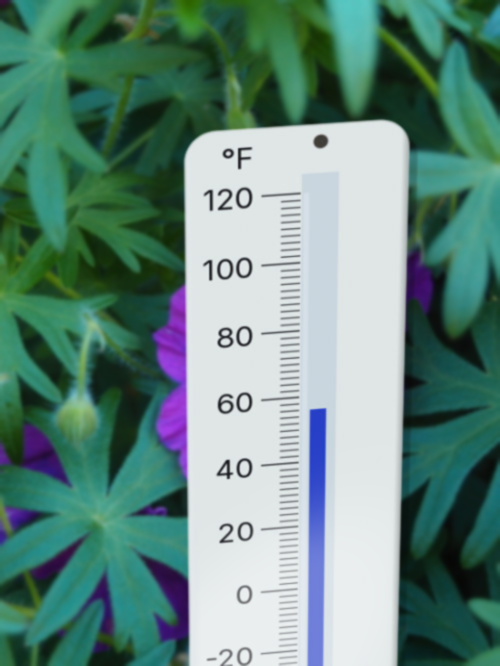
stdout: value=56 unit=°F
